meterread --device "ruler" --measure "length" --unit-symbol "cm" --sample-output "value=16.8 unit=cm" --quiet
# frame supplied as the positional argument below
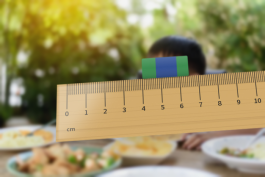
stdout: value=2.5 unit=cm
